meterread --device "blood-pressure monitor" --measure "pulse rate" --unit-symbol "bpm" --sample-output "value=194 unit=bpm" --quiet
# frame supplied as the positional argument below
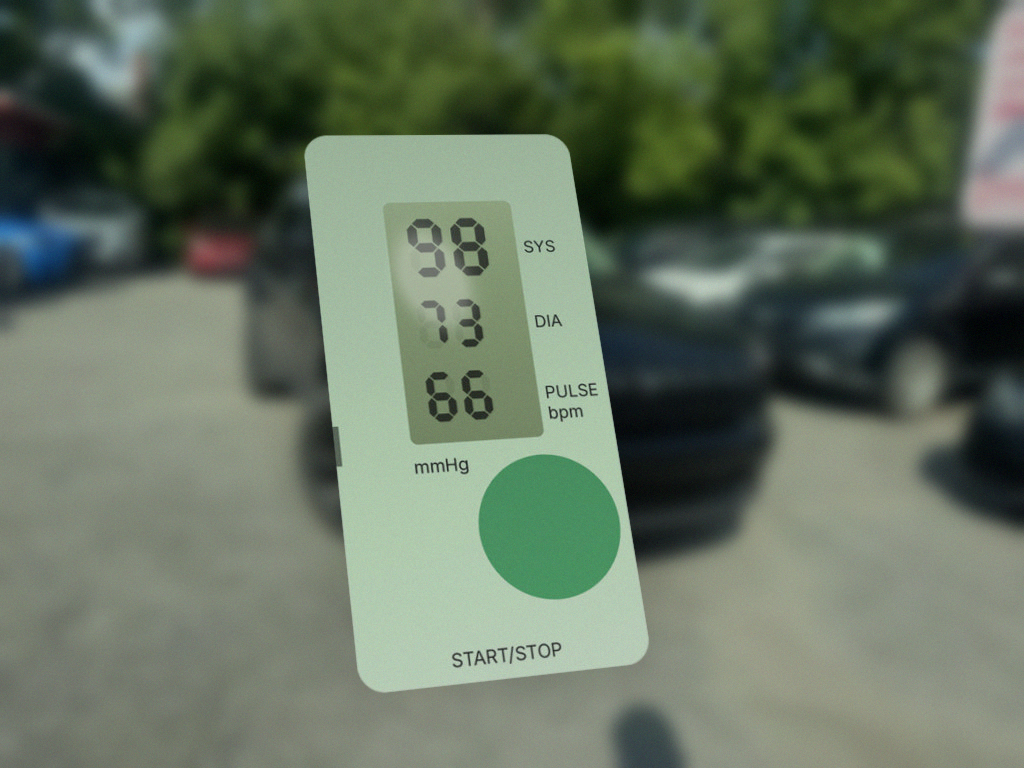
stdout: value=66 unit=bpm
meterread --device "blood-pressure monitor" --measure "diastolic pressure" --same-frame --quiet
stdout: value=73 unit=mmHg
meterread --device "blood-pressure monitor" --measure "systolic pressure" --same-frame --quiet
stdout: value=98 unit=mmHg
